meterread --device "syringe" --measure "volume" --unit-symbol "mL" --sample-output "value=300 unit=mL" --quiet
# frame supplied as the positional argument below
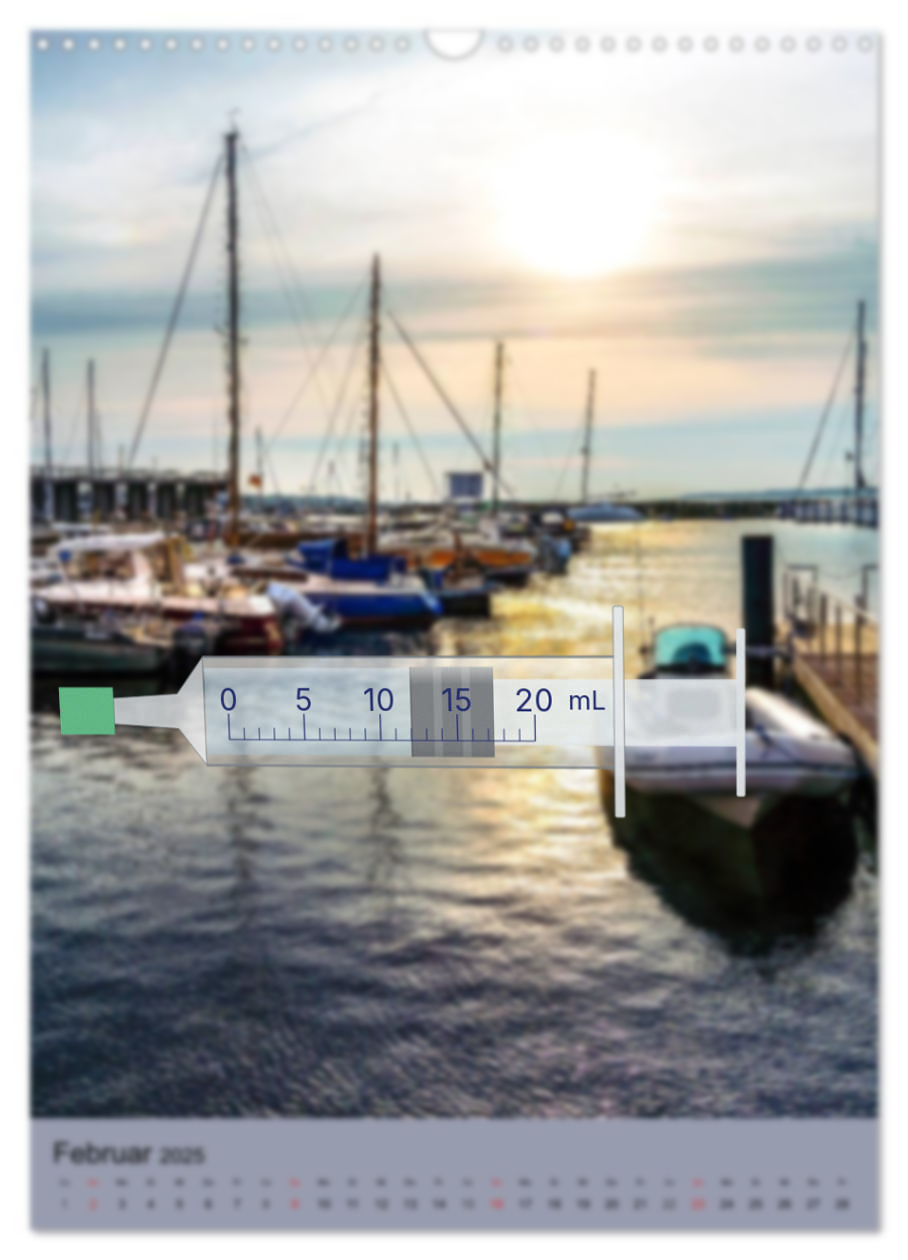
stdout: value=12 unit=mL
